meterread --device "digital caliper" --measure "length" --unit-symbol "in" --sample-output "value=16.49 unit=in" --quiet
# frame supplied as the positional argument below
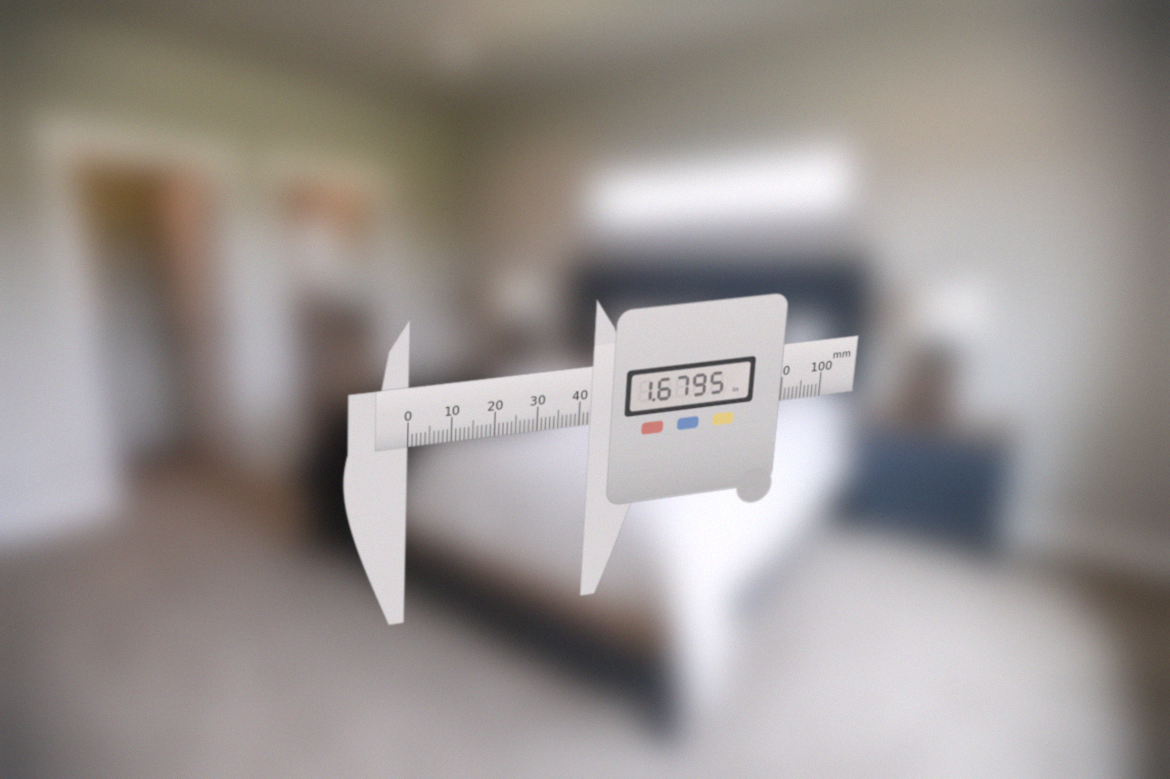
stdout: value=1.6795 unit=in
